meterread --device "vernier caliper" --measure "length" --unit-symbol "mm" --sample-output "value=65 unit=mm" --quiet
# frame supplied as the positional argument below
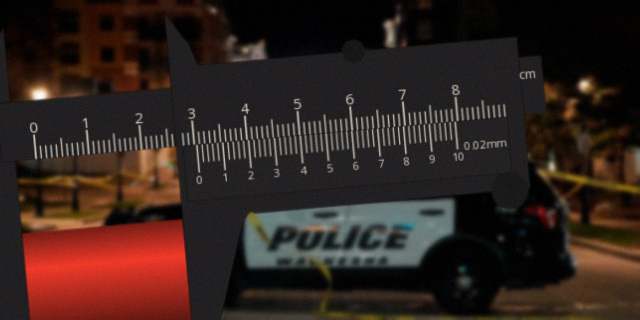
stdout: value=30.5 unit=mm
